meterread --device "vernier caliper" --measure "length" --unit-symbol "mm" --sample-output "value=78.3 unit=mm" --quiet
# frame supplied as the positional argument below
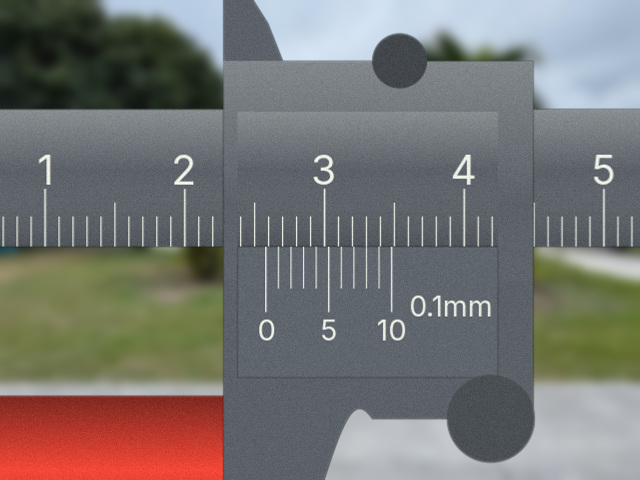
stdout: value=25.8 unit=mm
